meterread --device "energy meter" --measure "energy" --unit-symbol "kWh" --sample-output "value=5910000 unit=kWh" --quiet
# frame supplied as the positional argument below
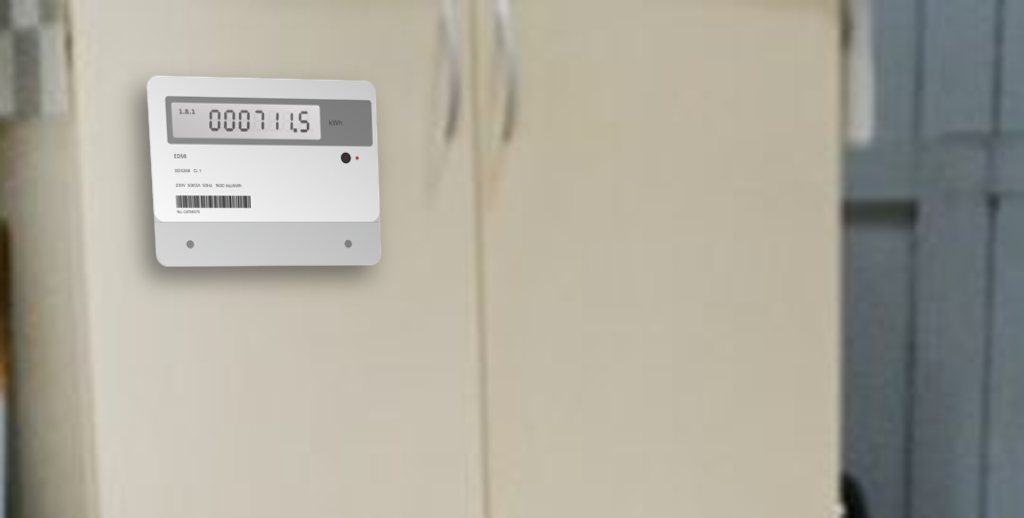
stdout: value=711.5 unit=kWh
